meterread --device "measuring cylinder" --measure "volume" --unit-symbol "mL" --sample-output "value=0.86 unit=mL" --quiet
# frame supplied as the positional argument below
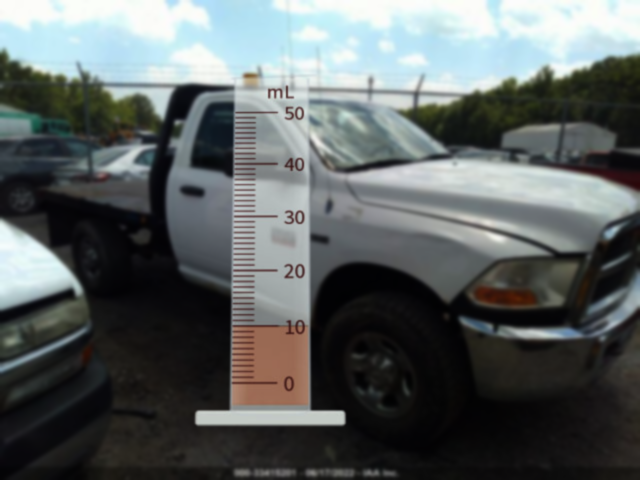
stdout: value=10 unit=mL
